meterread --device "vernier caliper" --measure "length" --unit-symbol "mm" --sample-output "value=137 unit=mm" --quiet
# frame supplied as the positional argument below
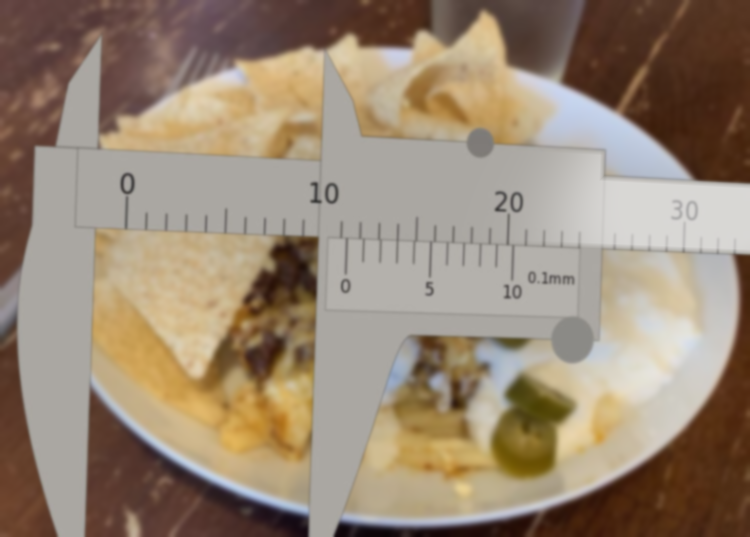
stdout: value=11.3 unit=mm
